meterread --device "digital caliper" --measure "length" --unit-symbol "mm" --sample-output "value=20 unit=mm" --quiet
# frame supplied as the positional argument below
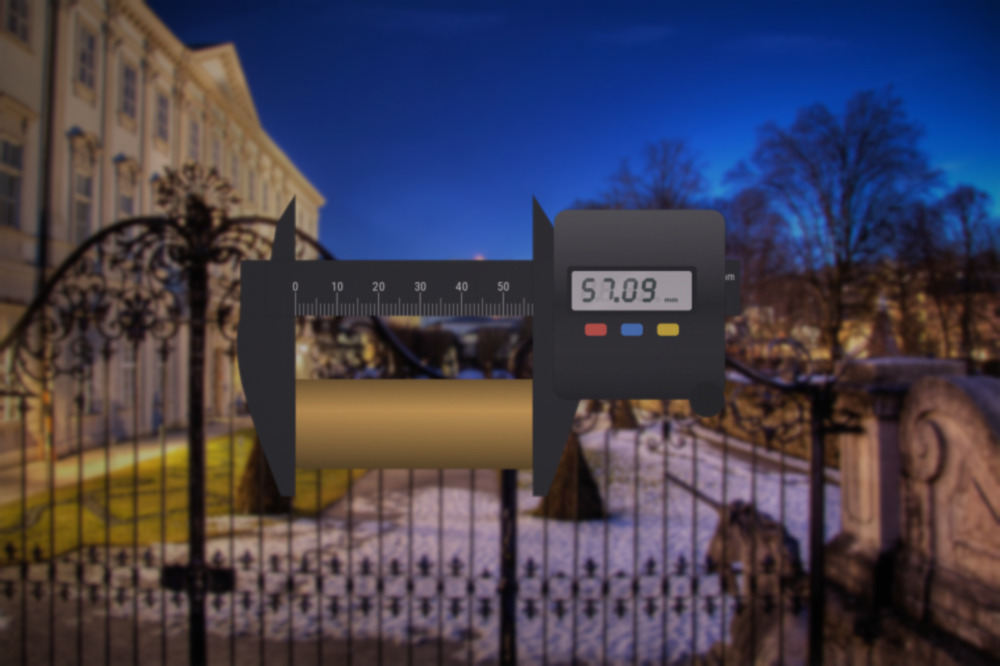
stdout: value=57.09 unit=mm
